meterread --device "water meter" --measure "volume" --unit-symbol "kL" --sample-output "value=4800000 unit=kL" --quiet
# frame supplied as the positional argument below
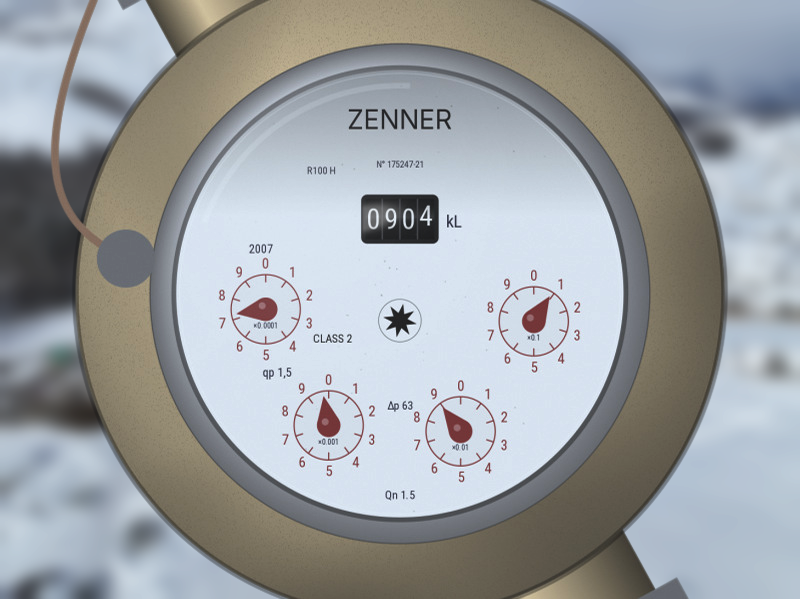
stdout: value=904.0897 unit=kL
